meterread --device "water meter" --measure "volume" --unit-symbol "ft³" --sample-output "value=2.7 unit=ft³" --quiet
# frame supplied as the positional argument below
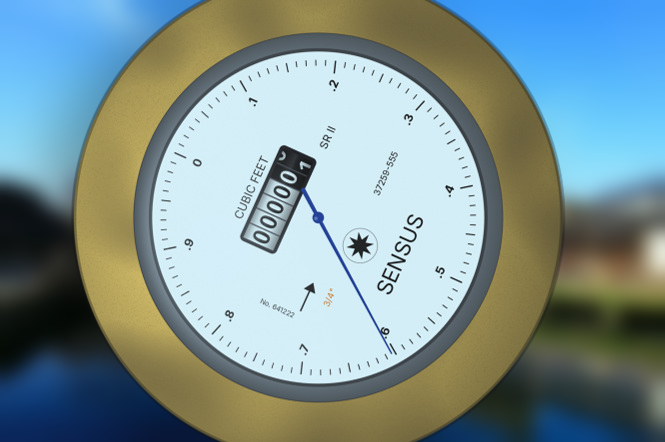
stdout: value=0.60 unit=ft³
